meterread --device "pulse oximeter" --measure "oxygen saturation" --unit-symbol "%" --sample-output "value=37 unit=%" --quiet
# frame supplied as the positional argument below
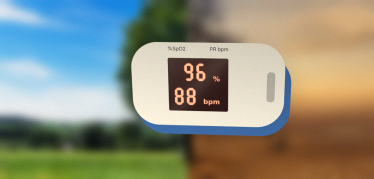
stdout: value=96 unit=%
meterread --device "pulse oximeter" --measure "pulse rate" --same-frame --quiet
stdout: value=88 unit=bpm
